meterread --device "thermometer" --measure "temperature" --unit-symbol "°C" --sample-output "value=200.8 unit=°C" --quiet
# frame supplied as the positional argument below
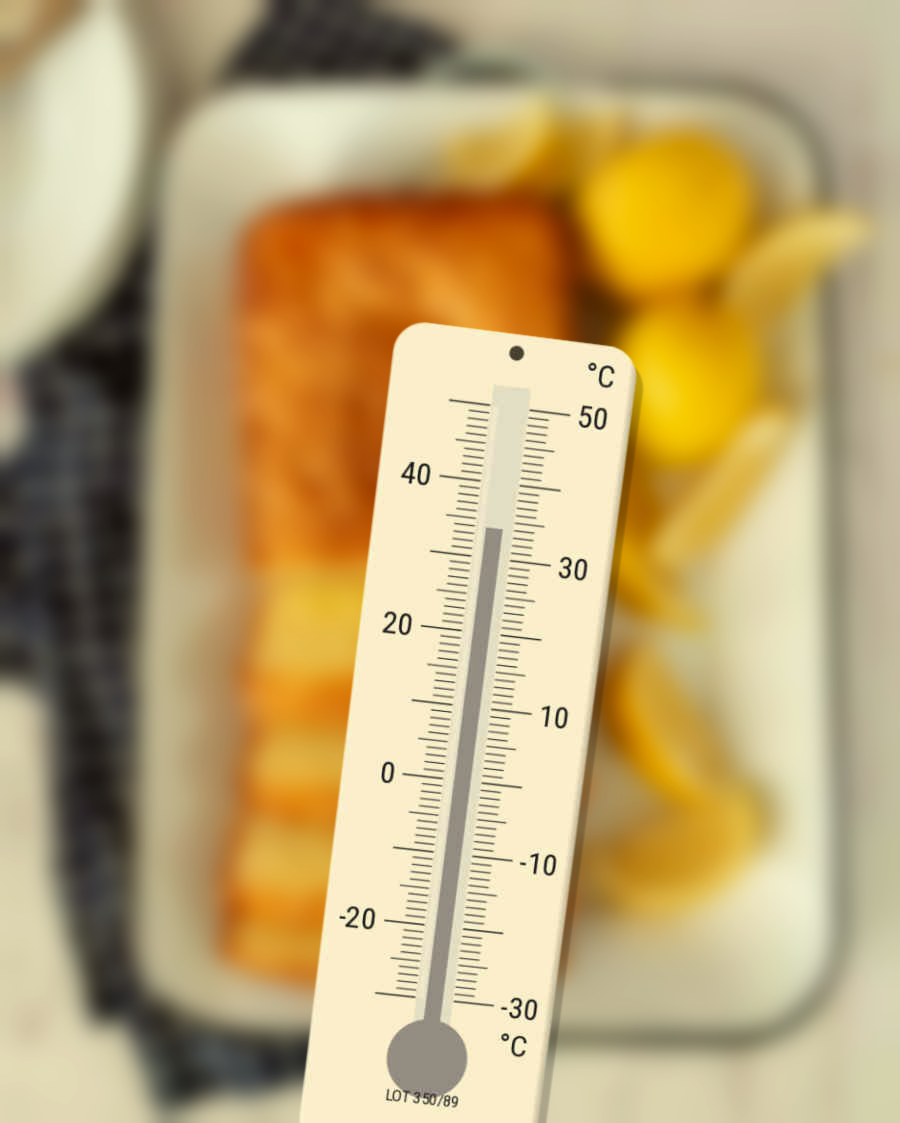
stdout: value=34 unit=°C
